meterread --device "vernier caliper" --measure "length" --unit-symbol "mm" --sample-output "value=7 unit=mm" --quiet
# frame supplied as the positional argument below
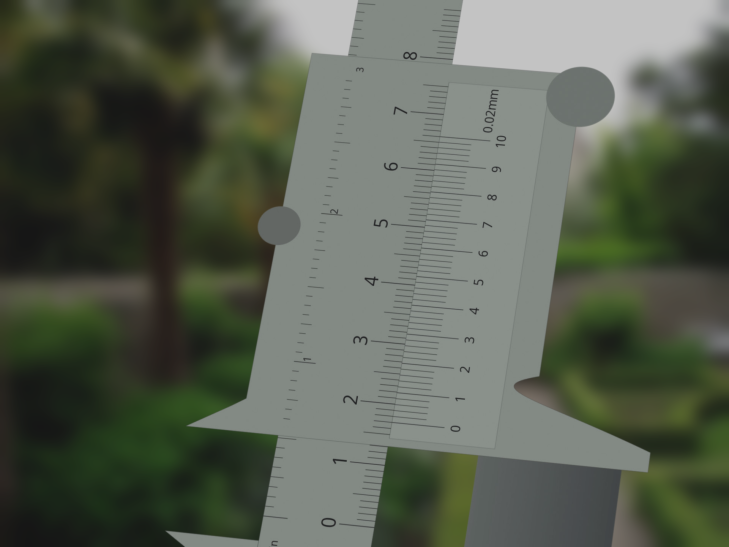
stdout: value=17.0 unit=mm
